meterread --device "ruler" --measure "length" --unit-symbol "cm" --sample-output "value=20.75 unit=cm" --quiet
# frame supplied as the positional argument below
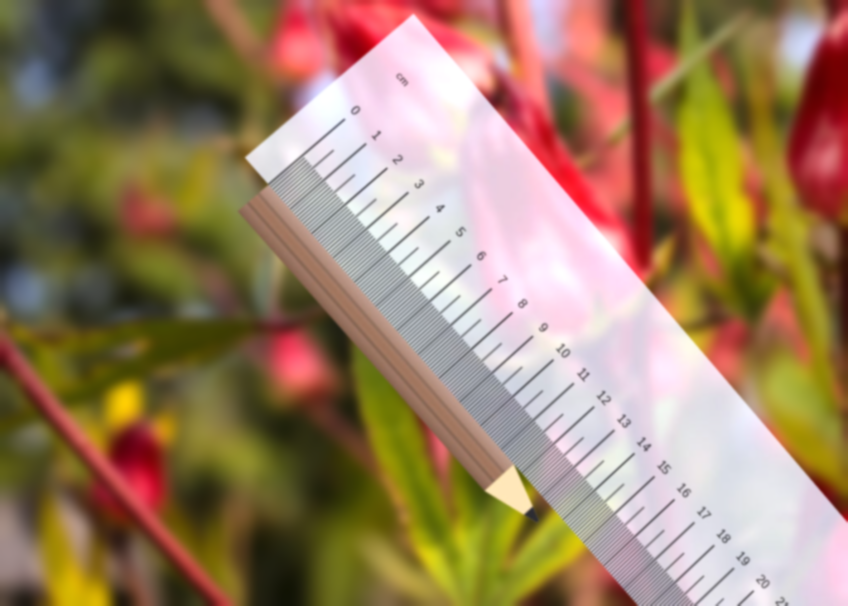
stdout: value=13.5 unit=cm
